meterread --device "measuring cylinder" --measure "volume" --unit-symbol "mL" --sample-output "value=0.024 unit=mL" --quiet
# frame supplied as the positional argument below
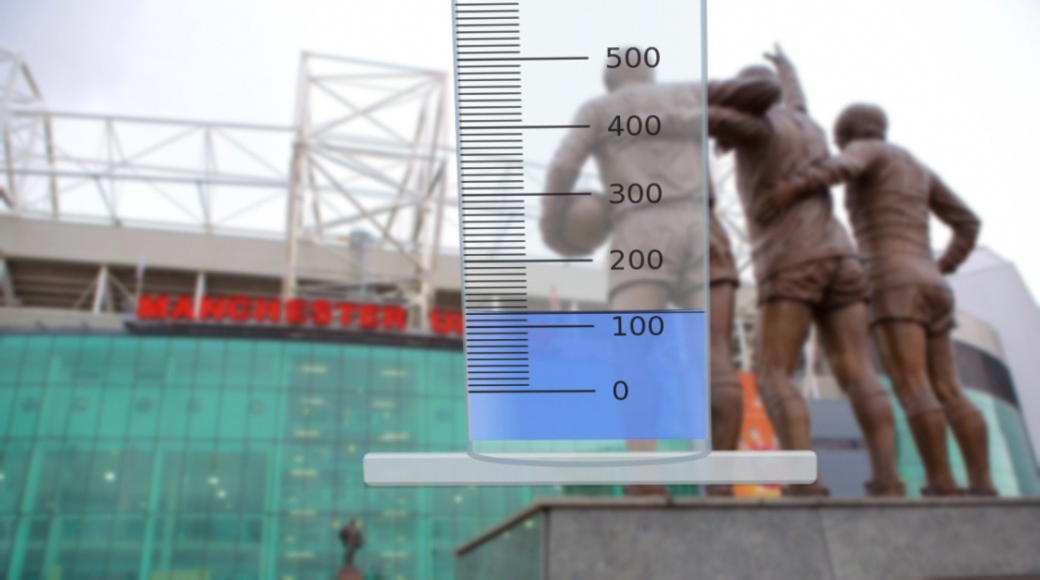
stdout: value=120 unit=mL
